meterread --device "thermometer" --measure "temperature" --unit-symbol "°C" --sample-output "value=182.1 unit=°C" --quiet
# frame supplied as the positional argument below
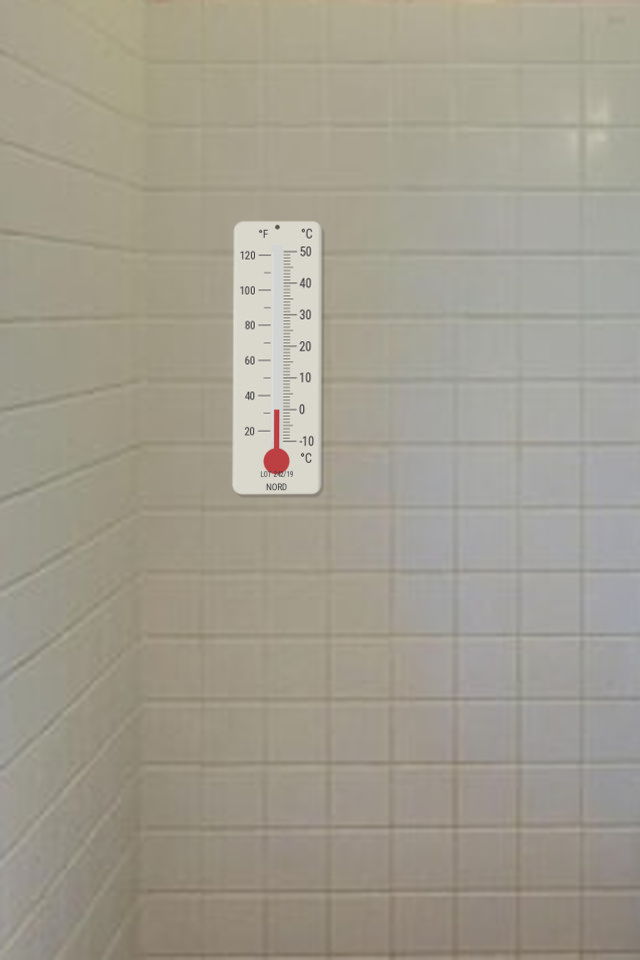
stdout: value=0 unit=°C
